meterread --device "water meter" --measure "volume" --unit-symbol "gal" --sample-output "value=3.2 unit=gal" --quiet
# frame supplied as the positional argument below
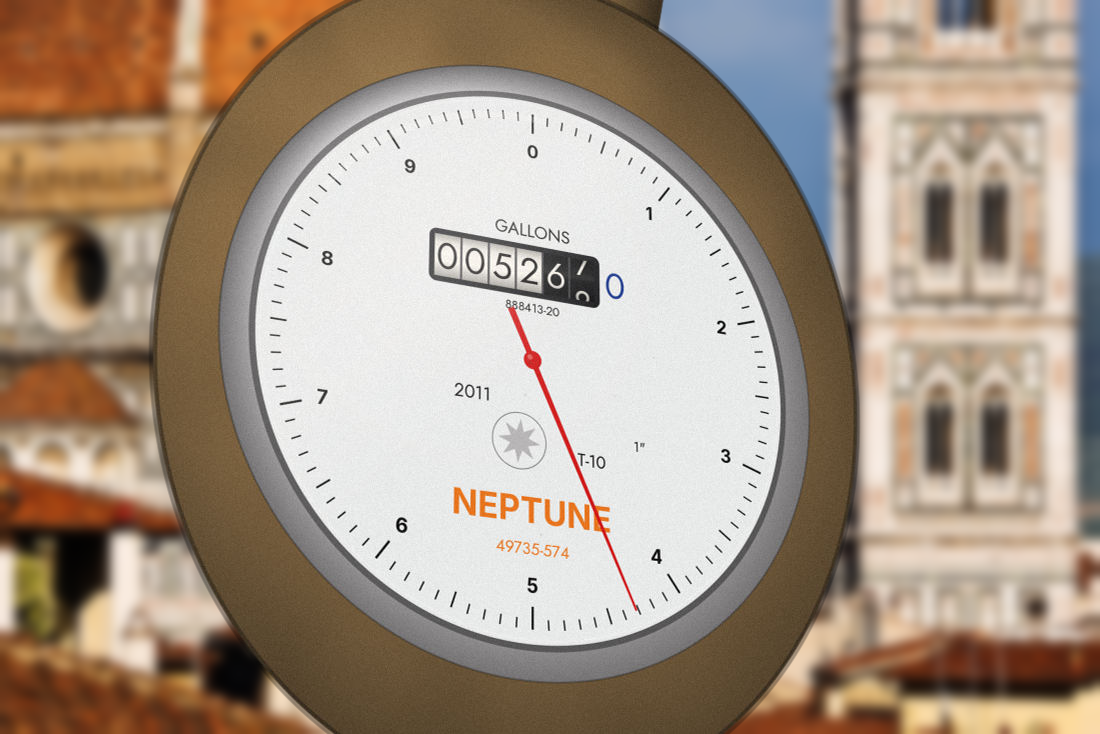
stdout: value=52674.3 unit=gal
